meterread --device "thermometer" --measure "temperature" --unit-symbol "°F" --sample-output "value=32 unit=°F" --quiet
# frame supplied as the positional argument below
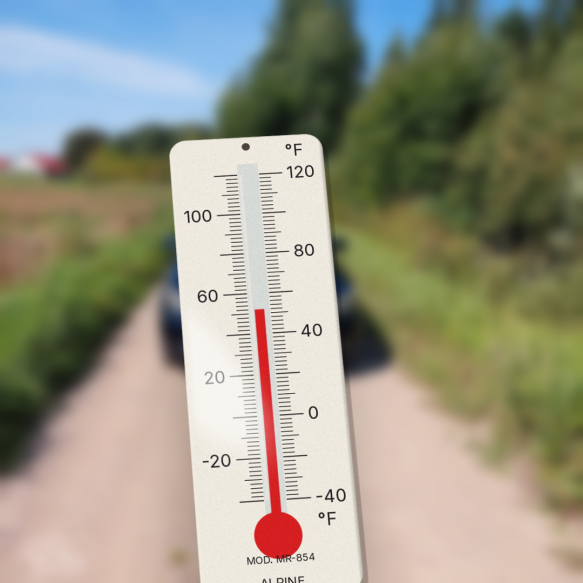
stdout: value=52 unit=°F
